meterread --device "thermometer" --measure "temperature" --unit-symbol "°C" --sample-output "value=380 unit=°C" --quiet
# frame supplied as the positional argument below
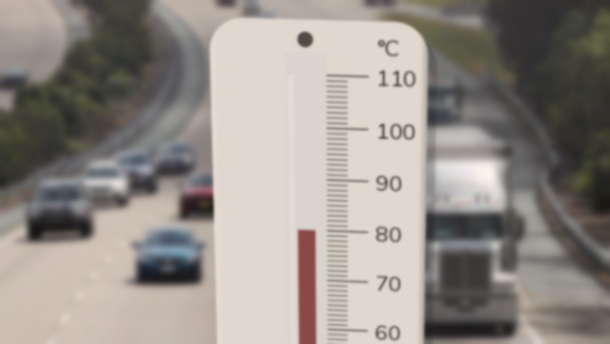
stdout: value=80 unit=°C
